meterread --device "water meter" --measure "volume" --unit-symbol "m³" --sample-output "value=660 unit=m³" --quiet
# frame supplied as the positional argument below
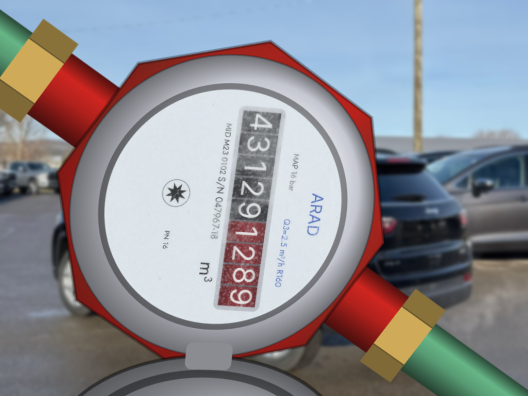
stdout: value=43129.1289 unit=m³
